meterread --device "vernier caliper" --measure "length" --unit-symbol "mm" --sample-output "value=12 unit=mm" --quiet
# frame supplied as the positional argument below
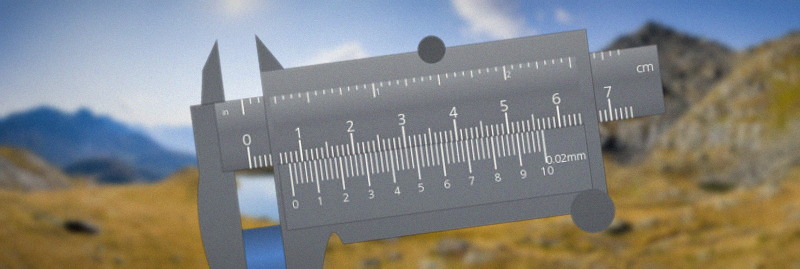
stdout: value=7.5 unit=mm
